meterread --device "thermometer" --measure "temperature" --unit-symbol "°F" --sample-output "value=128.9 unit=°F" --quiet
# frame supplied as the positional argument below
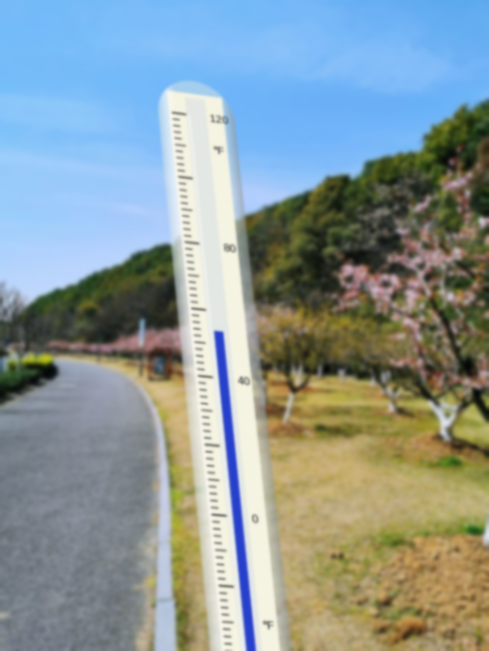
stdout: value=54 unit=°F
